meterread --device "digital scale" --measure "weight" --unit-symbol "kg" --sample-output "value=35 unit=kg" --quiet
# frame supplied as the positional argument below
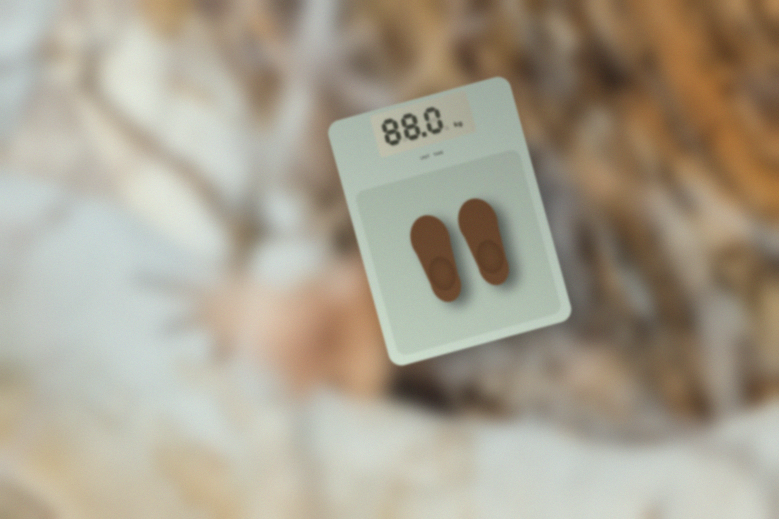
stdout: value=88.0 unit=kg
